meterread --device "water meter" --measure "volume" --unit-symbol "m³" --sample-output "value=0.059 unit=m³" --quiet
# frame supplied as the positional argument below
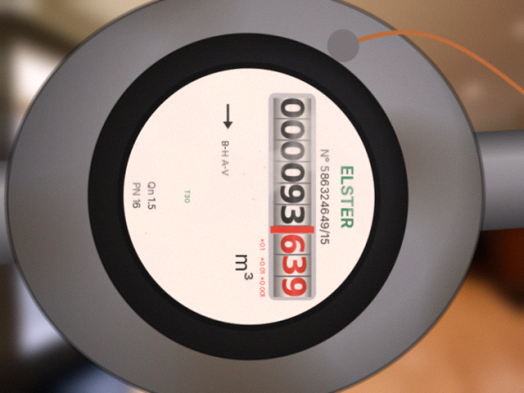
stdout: value=93.639 unit=m³
